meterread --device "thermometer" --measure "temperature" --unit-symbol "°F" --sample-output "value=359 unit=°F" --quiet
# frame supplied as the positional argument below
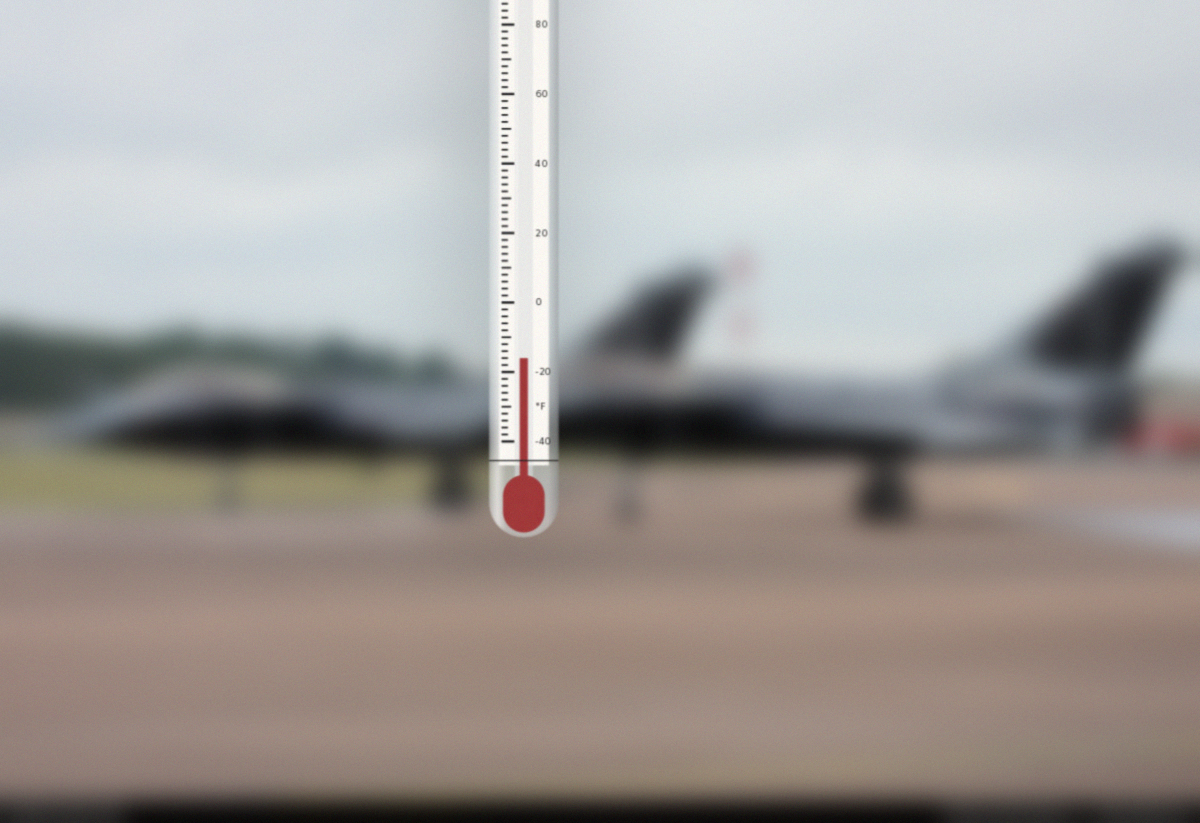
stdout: value=-16 unit=°F
